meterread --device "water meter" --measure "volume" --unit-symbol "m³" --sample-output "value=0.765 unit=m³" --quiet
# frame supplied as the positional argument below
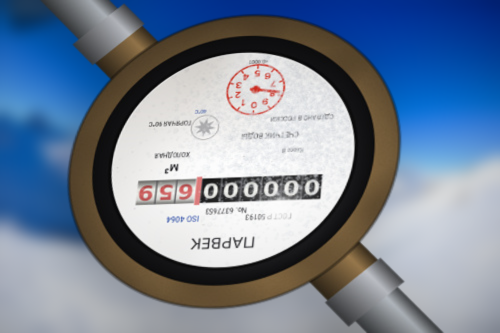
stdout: value=0.6597 unit=m³
